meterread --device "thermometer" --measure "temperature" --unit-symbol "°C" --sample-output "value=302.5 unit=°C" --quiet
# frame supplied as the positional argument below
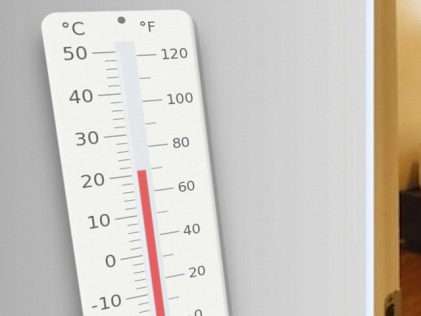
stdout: value=21 unit=°C
